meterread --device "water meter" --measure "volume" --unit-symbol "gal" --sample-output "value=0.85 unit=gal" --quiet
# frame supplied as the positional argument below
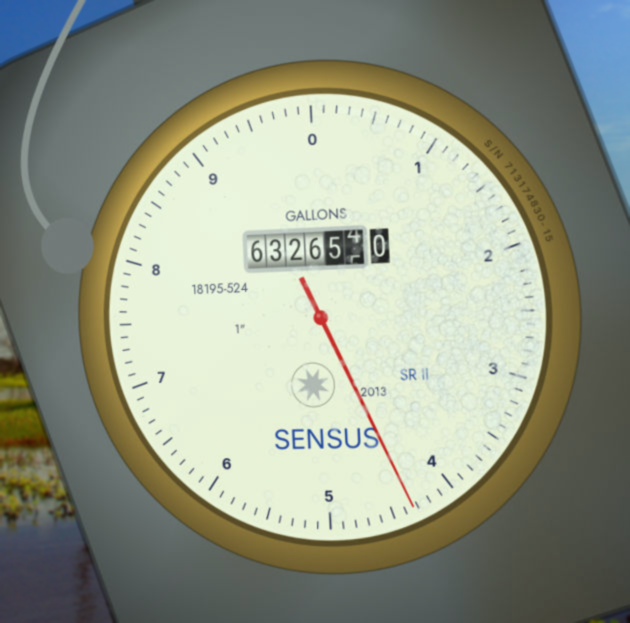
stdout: value=6326544.3 unit=gal
